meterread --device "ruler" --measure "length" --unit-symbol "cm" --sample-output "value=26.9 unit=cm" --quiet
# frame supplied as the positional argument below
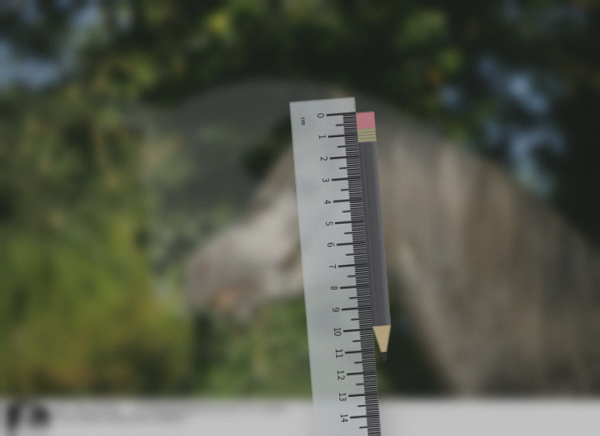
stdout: value=11.5 unit=cm
